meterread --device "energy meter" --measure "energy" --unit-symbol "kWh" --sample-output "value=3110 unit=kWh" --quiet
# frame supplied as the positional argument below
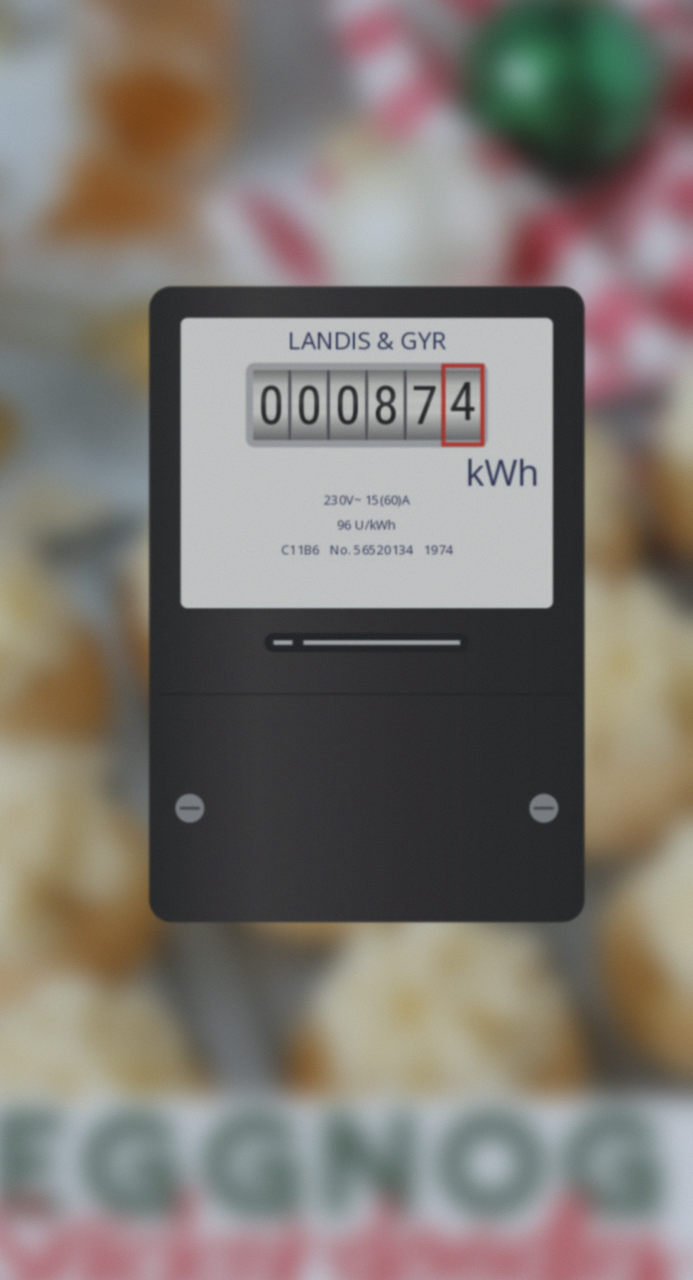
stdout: value=87.4 unit=kWh
